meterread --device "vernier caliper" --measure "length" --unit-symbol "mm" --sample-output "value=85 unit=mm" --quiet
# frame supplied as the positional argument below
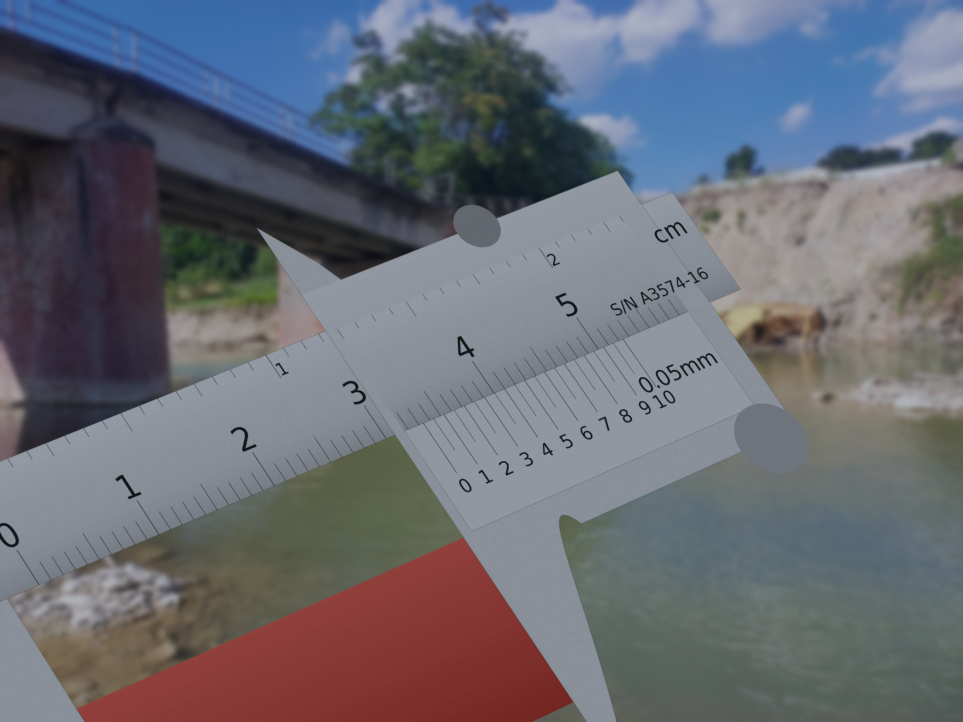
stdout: value=33.4 unit=mm
